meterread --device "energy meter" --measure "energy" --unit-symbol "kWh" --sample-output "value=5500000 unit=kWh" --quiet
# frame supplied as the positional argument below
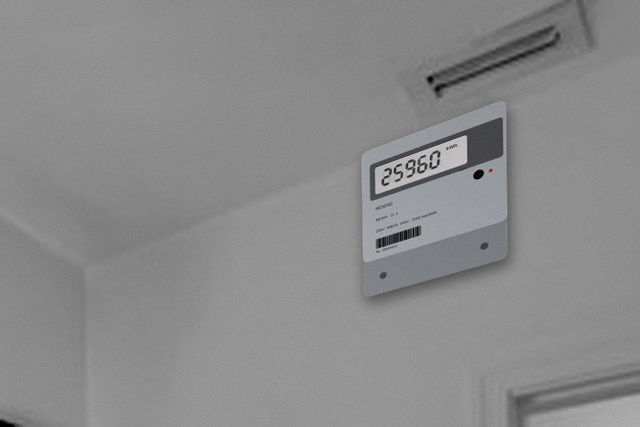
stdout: value=25960 unit=kWh
